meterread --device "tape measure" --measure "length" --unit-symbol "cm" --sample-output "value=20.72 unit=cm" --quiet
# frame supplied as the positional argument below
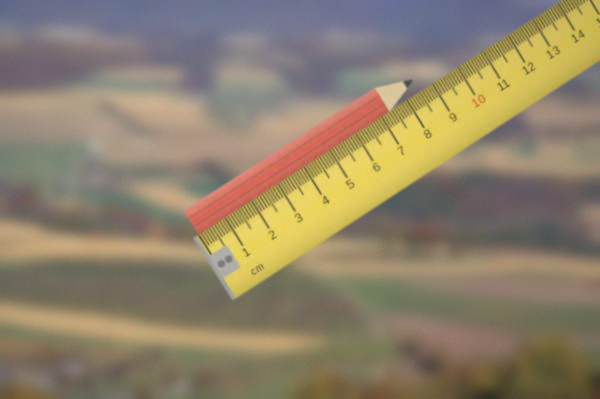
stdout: value=8.5 unit=cm
